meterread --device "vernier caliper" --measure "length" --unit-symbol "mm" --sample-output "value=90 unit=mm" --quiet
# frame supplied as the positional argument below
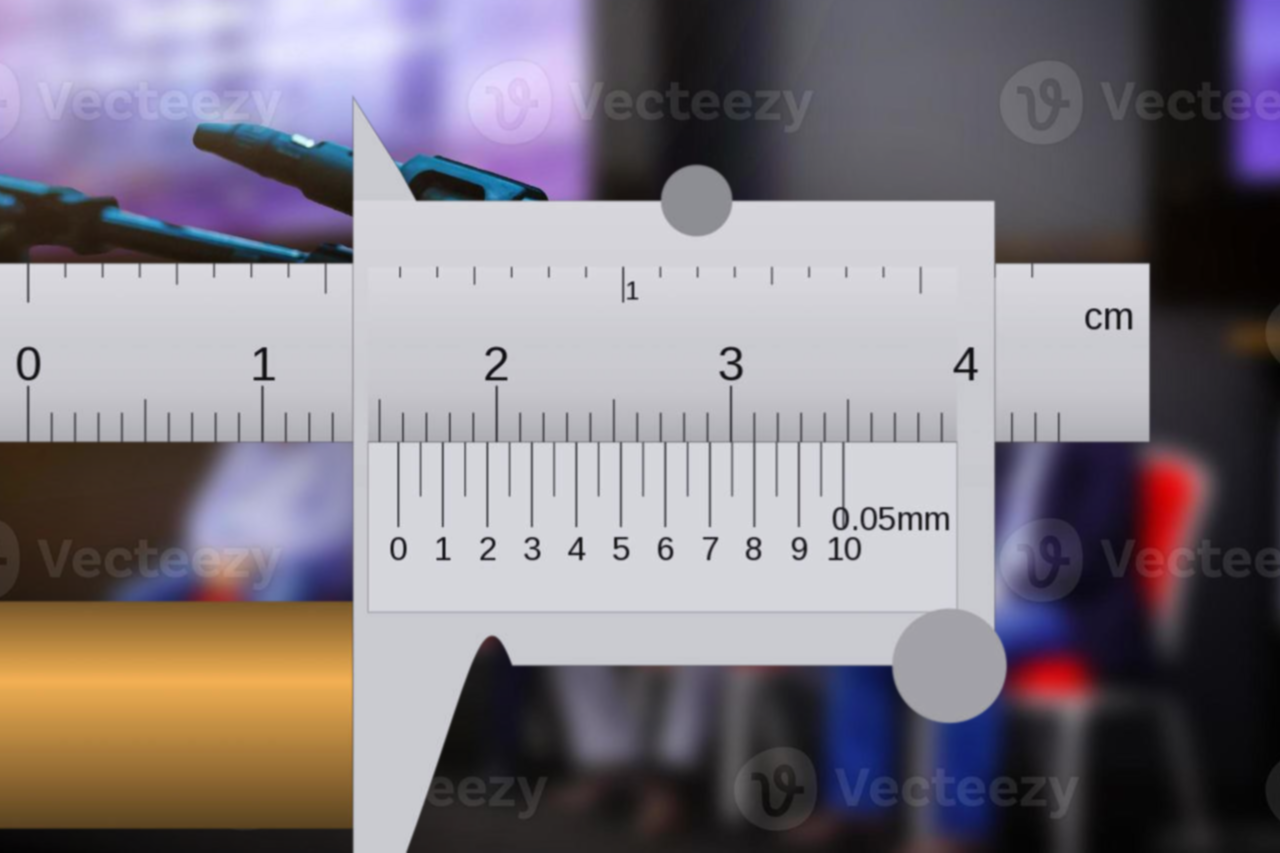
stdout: value=15.8 unit=mm
